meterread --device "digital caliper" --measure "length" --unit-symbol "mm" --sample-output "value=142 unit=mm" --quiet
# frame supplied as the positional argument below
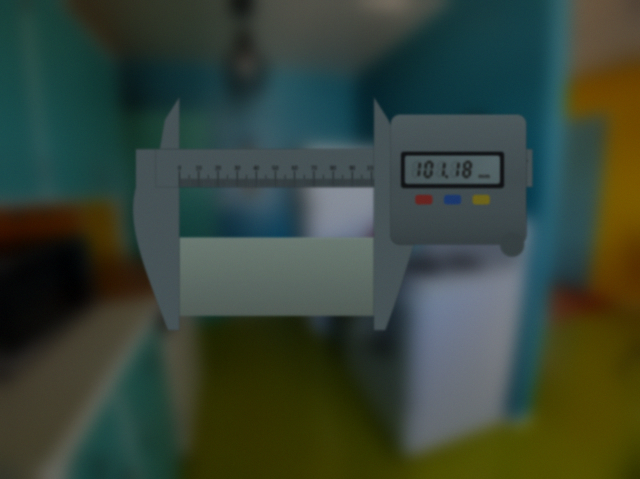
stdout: value=101.18 unit=mm
